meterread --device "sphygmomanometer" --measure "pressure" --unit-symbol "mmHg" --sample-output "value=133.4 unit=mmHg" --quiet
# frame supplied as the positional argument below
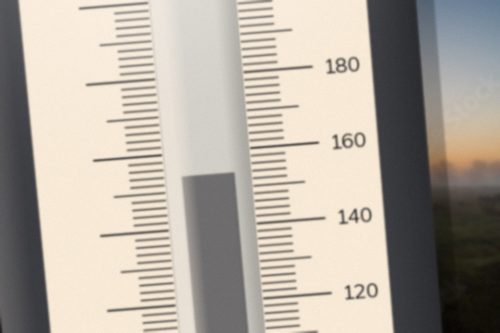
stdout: value=154 unit=mmHg
